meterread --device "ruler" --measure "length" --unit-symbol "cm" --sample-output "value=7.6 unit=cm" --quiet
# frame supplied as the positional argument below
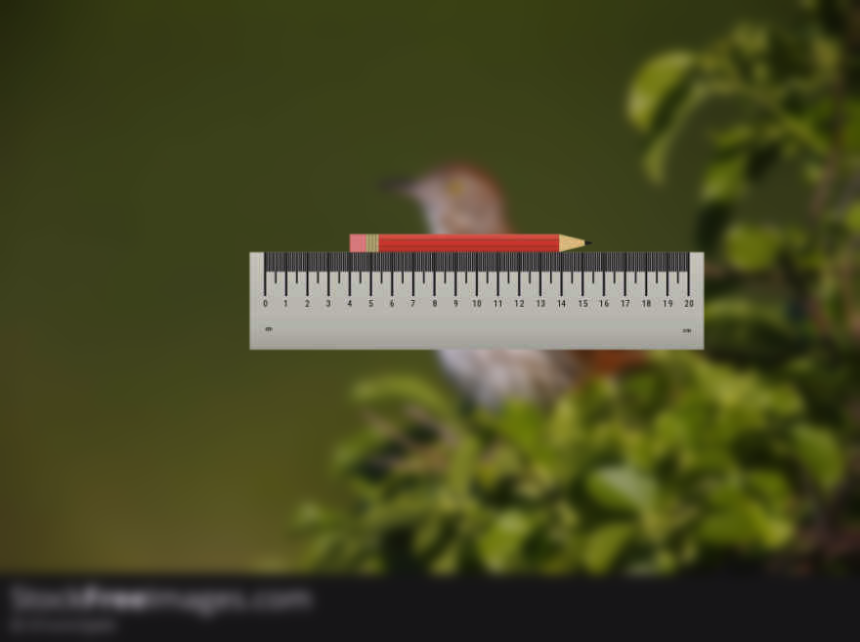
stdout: value=11.5 unit=cm
